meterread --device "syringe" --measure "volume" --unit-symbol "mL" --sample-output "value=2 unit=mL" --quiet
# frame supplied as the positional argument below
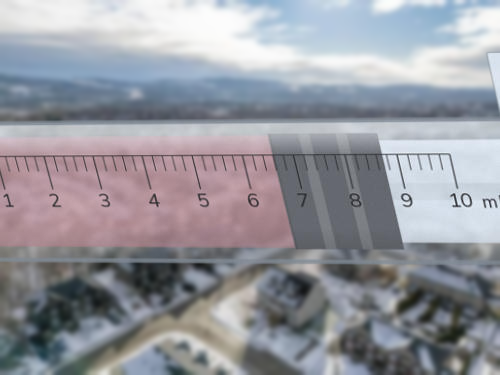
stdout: value=6.6 unit=mL
